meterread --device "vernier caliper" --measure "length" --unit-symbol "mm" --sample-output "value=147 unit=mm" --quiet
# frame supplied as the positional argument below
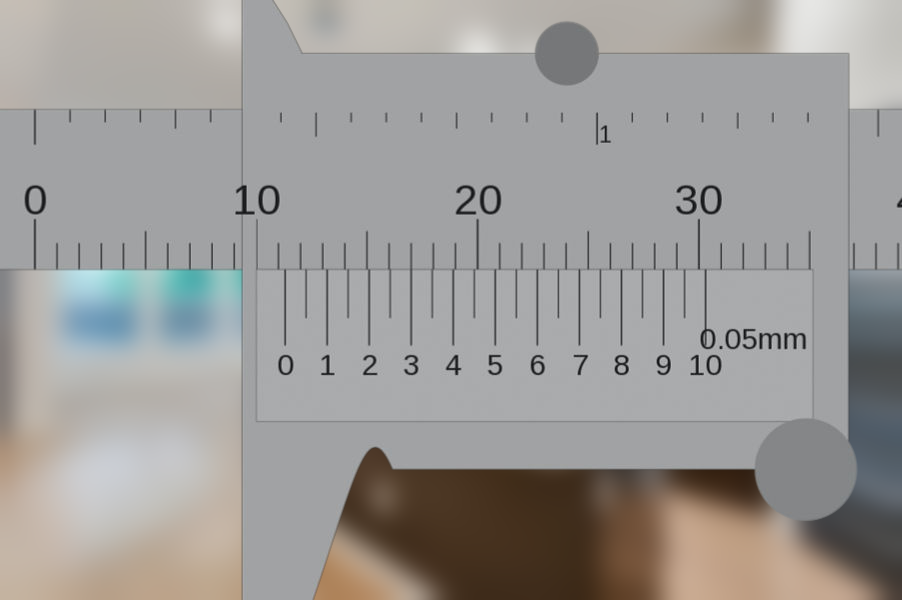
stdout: value=11.3 unit=mm
